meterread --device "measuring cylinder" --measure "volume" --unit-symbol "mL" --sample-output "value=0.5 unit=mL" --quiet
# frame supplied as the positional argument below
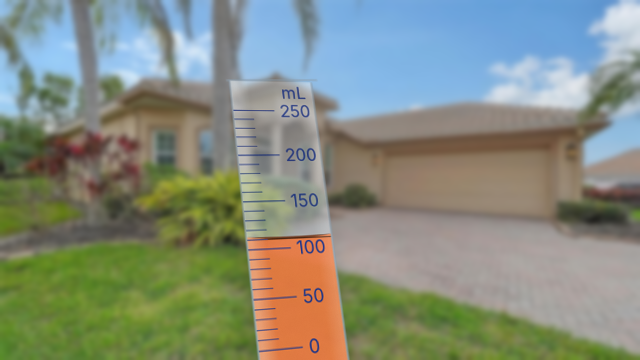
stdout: value=110 unit=mL
